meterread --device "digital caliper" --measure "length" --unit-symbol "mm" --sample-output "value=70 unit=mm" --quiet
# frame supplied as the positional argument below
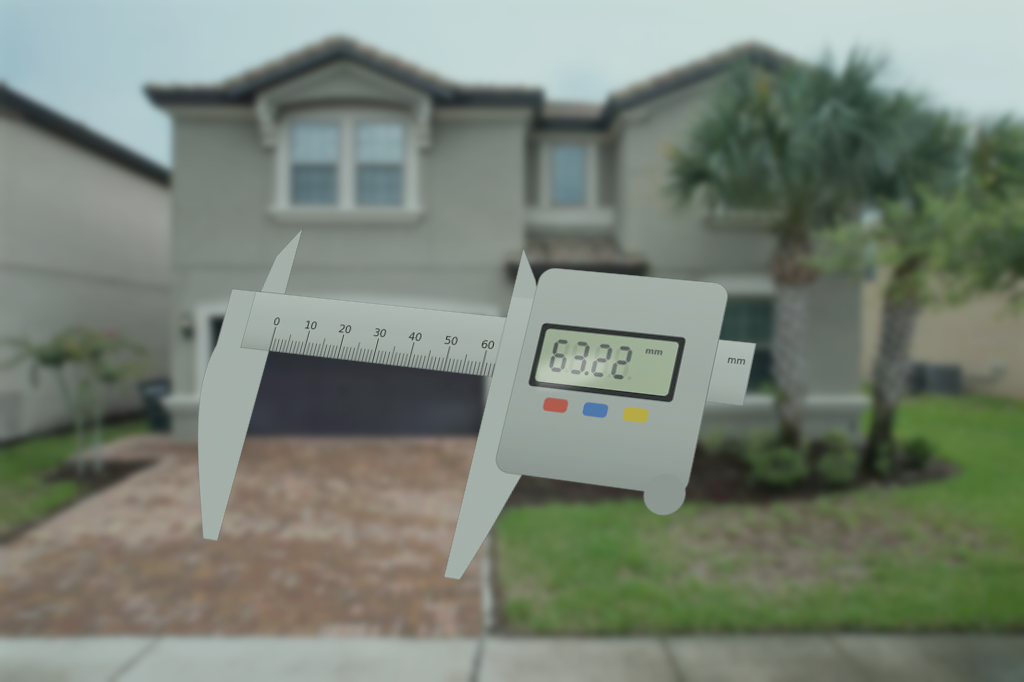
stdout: value=63.22 unit=mm
